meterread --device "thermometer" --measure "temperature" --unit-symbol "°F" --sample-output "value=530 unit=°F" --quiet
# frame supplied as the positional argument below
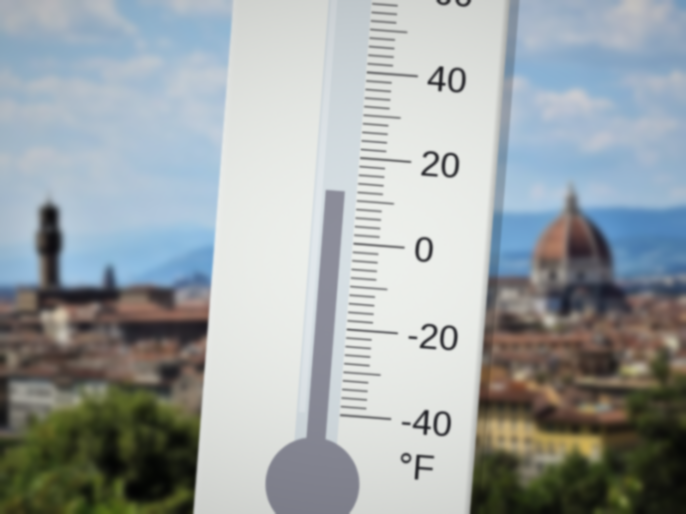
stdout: value=12 unit=°F
